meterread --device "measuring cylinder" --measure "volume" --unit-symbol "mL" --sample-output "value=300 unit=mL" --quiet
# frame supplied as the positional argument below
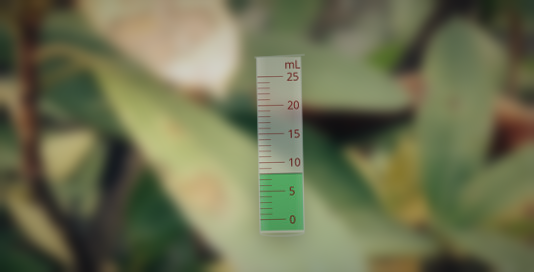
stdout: value=8 unit=mL
